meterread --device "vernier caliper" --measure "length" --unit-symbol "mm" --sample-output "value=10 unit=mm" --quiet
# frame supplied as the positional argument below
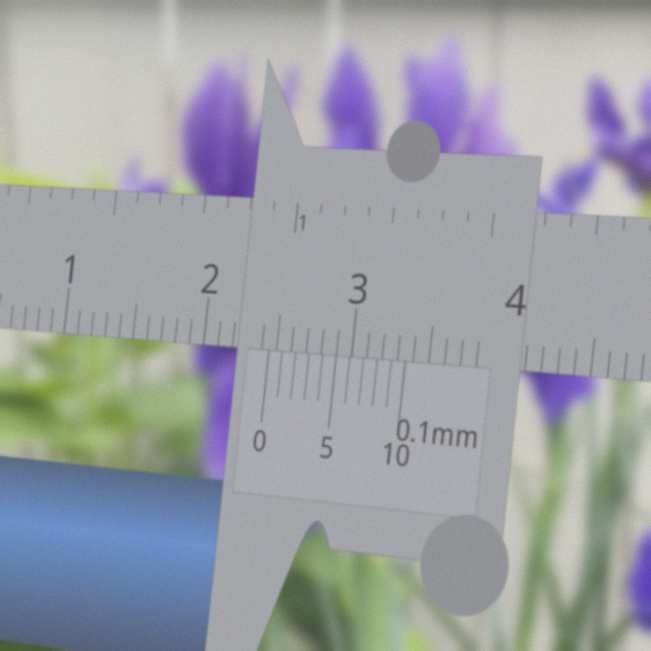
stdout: value=24.5 unit=mm
